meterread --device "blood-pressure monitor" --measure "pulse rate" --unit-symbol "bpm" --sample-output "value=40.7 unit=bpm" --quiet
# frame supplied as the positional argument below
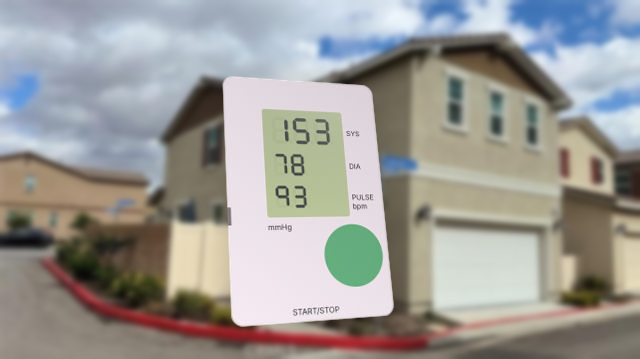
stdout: value=93 unit=bpm
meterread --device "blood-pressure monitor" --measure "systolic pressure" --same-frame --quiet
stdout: value=153 unit=mmHg
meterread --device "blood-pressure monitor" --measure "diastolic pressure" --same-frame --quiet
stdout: value=78 unit=mmHg
